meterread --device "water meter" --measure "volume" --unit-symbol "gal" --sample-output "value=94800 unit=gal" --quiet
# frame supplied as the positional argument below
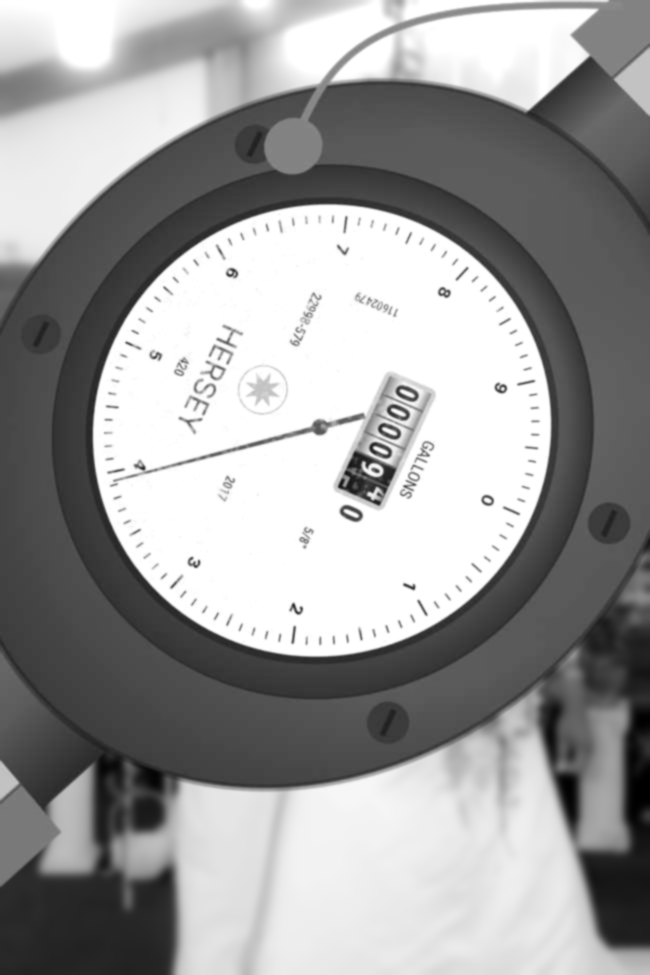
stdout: value=943.9 unit=gal
